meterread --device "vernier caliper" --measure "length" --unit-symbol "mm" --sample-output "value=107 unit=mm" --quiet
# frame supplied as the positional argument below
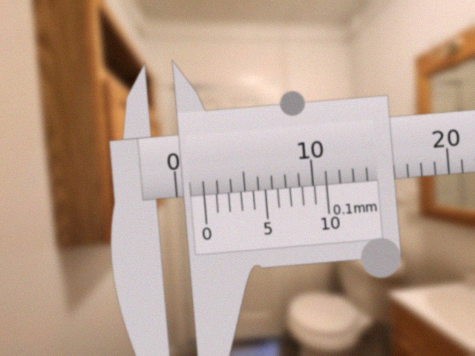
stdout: value=2.0 unit=mm
